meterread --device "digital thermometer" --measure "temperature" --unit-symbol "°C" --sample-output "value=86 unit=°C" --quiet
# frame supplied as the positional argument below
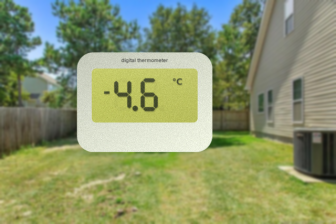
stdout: value=-4.6 unit=°C
